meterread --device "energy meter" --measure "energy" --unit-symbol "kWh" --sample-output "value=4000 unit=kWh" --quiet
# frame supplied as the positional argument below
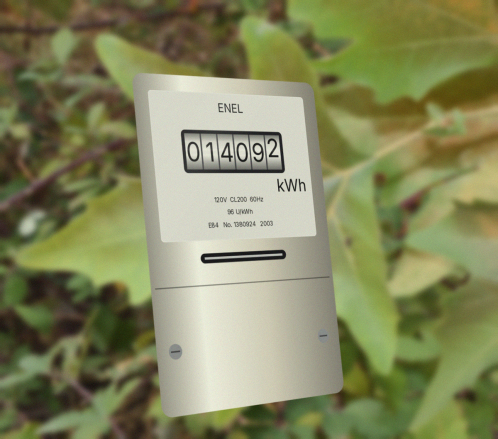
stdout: value=14092 unit=kWh
